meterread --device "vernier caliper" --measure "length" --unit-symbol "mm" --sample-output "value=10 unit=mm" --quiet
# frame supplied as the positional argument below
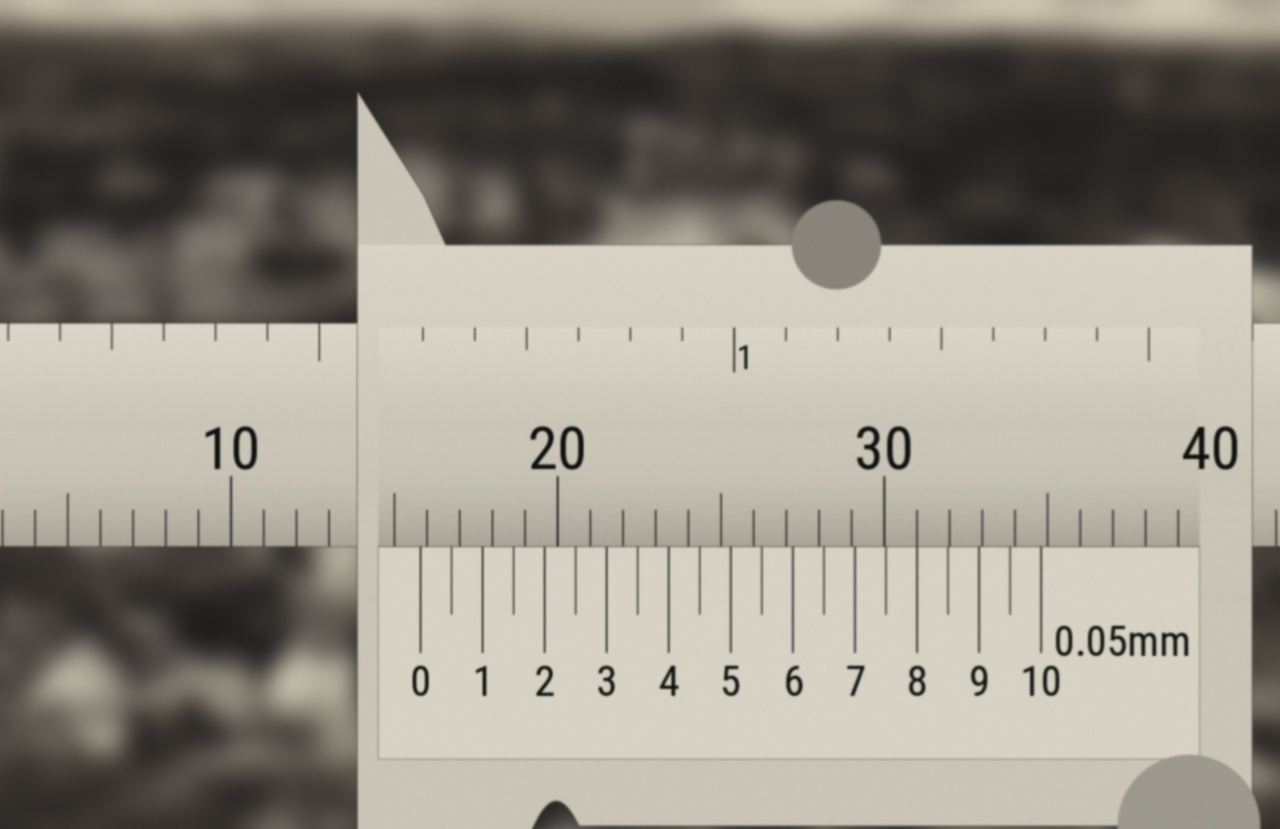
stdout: value=15.80 unit=mm
